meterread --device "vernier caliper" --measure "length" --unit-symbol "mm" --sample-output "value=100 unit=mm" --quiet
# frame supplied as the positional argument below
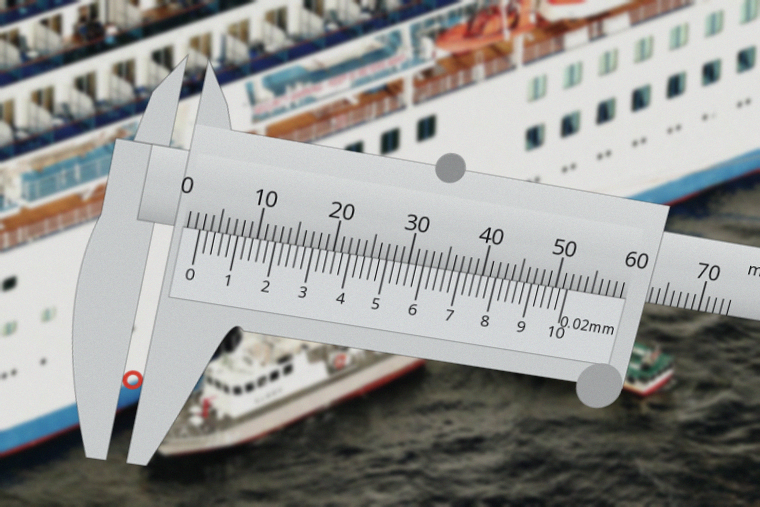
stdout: value=2.6 unit=mm
